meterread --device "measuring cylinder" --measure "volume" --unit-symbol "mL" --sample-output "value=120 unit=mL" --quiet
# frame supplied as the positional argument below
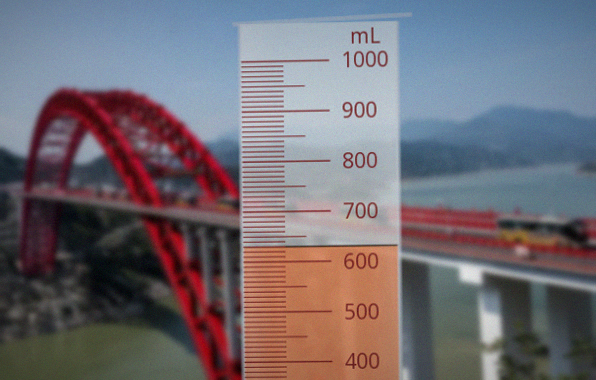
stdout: value=630 unit=mL
